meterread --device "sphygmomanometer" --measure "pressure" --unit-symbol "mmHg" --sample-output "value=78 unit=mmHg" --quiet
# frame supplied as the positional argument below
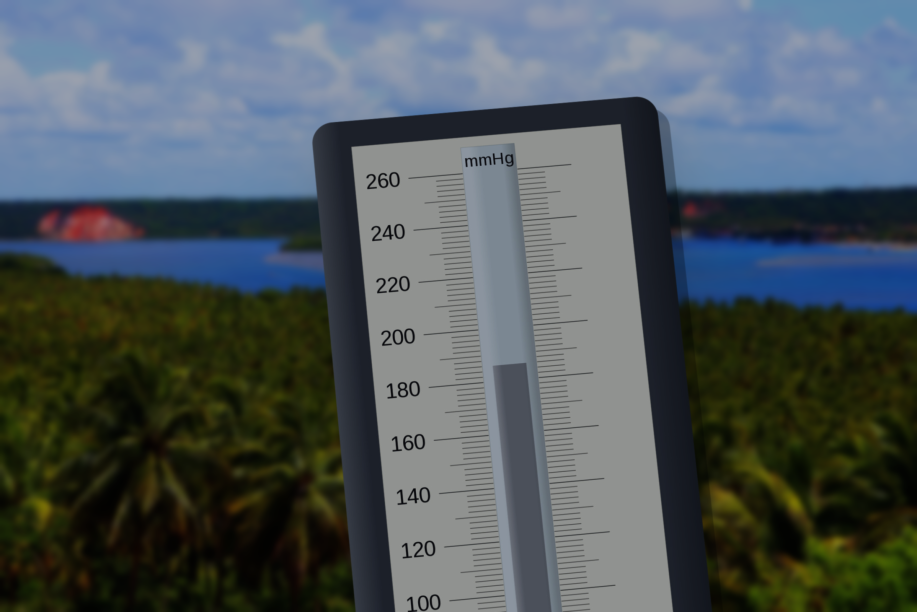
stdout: value=186 unit=mmHg
